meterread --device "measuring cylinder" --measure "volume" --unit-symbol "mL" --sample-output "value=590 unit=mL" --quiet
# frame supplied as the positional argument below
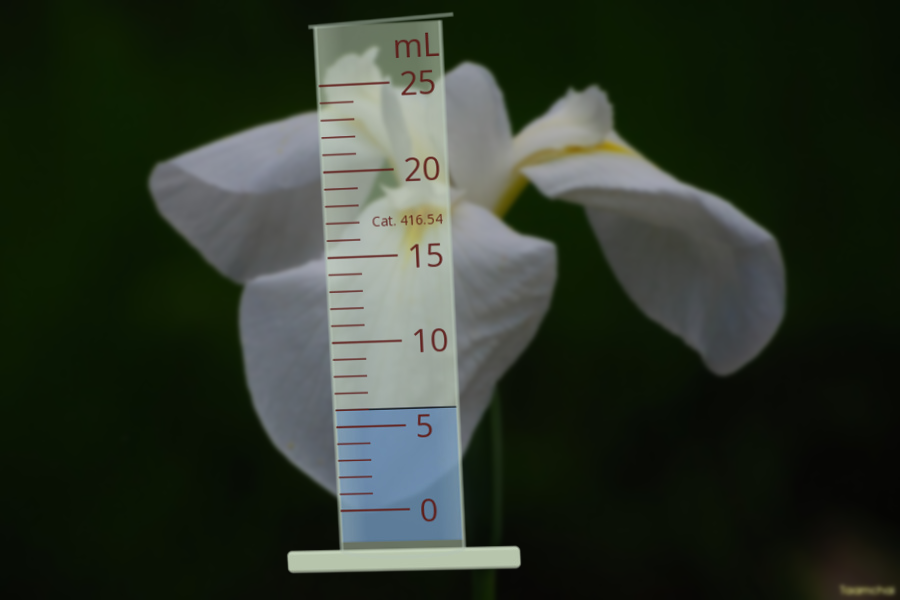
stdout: value=6 unit=mL
